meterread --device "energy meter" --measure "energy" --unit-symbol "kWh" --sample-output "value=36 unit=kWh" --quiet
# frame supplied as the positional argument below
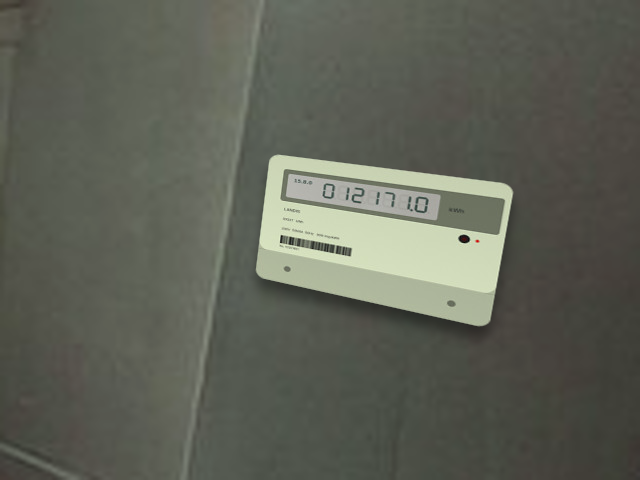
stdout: value=12171.0 unit=kWh
